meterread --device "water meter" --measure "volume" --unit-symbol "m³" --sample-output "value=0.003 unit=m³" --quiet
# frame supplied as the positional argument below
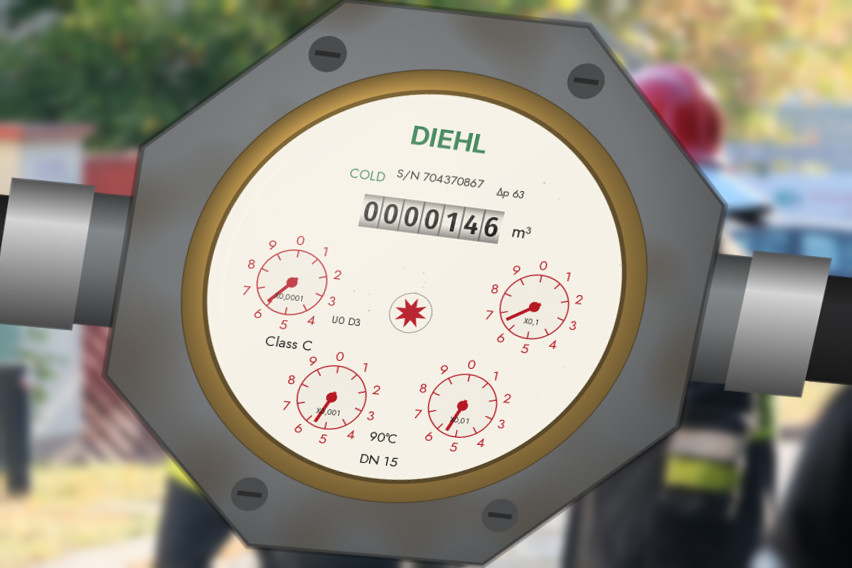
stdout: value=146.6556 unit=m³
